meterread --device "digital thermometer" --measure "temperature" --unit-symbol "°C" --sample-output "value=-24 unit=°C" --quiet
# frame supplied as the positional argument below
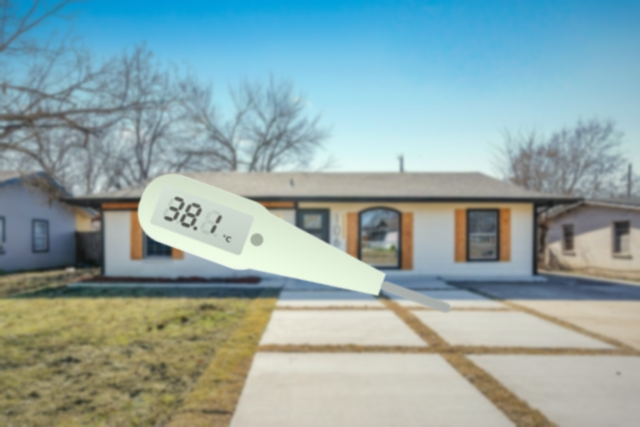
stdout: value=38.1 unit=°C
